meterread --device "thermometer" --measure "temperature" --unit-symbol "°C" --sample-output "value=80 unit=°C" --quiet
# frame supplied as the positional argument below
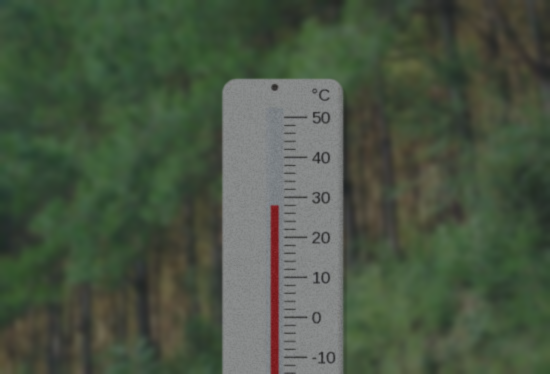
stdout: value=28 unit=°C
